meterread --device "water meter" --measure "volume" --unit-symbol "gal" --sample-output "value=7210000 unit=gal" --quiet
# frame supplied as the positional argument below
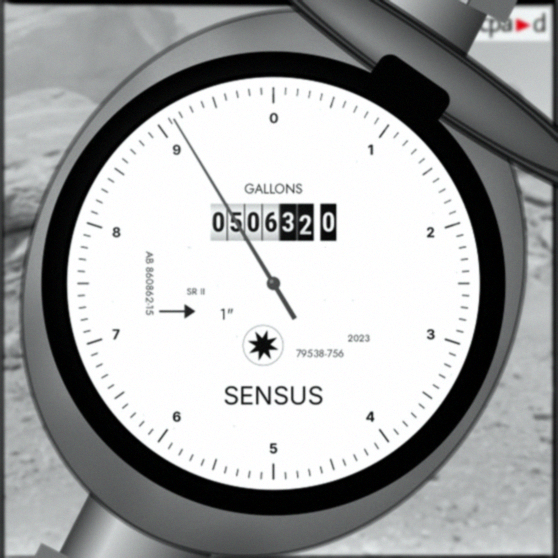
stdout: value=506319.1 unit=gal
